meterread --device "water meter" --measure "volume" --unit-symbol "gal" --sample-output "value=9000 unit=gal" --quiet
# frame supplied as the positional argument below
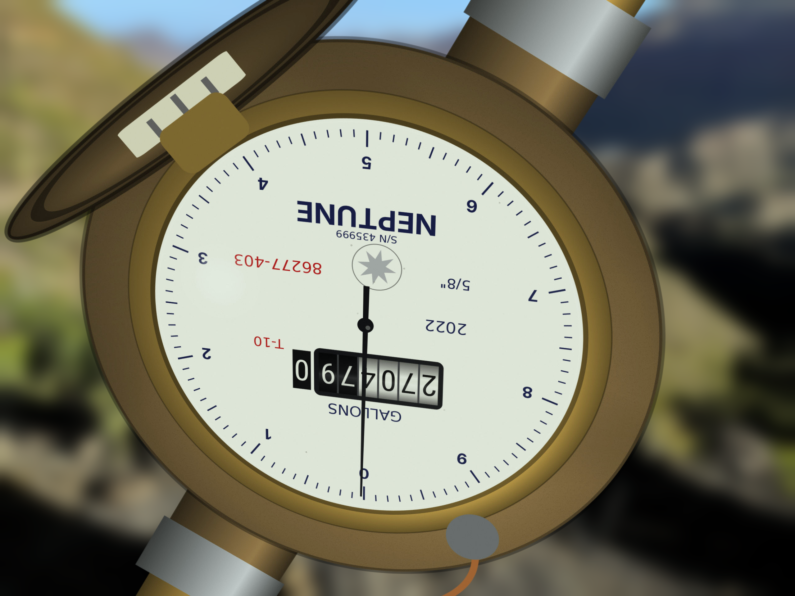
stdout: value=2704790.0 unit=gal
